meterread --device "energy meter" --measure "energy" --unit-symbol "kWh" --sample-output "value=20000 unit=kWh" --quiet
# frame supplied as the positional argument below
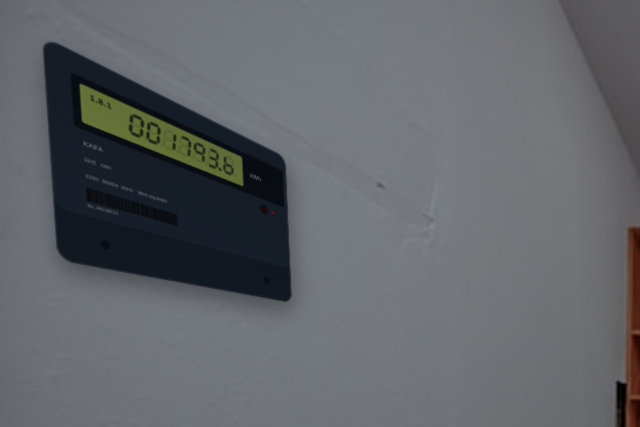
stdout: value=1793.6 unit=kWh
